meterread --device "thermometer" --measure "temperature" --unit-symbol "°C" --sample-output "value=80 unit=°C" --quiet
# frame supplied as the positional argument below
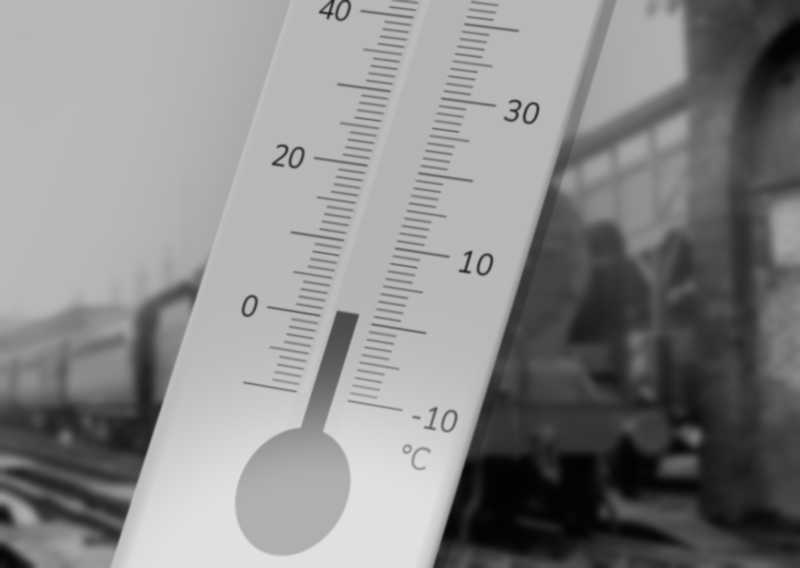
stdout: value=1 unit=°C
